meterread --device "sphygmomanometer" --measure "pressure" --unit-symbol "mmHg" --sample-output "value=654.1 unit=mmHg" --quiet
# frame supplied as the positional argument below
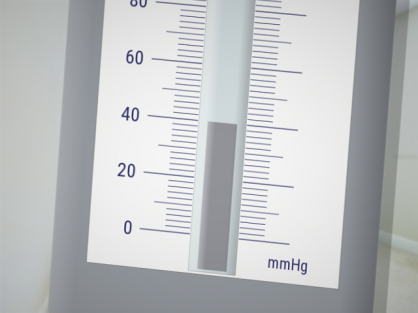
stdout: value=40 unit=mmHg
